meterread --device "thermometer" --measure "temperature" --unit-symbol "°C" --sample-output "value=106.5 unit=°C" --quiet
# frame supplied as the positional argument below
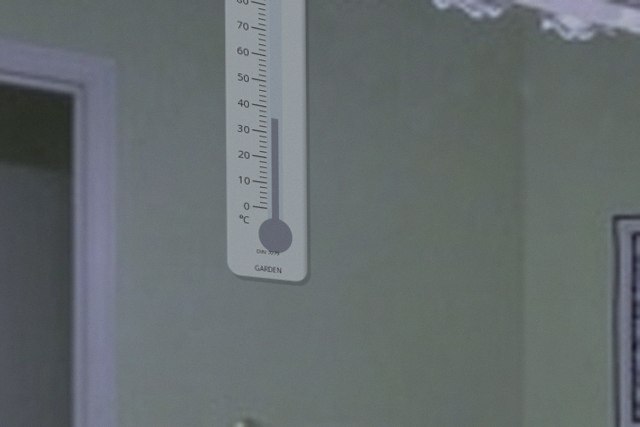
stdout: value=36 unit=°C
